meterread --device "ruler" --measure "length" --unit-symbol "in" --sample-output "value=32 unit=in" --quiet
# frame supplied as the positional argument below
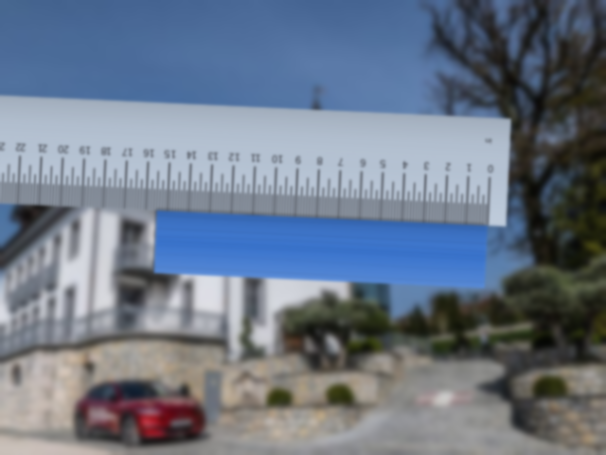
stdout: value=15.5 unit=in
